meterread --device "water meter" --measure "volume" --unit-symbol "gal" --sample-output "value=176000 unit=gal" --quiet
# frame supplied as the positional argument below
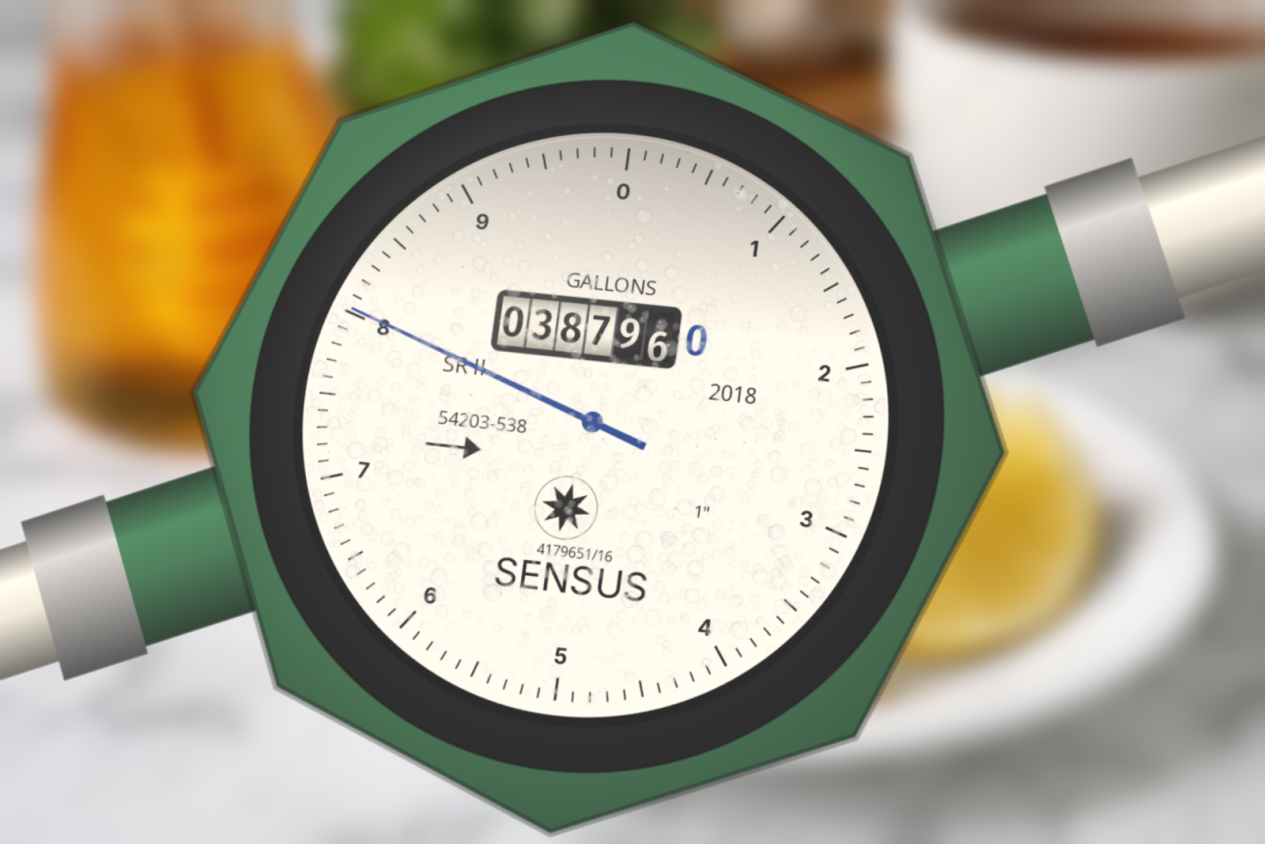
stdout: value=387958.0 unit=gal
